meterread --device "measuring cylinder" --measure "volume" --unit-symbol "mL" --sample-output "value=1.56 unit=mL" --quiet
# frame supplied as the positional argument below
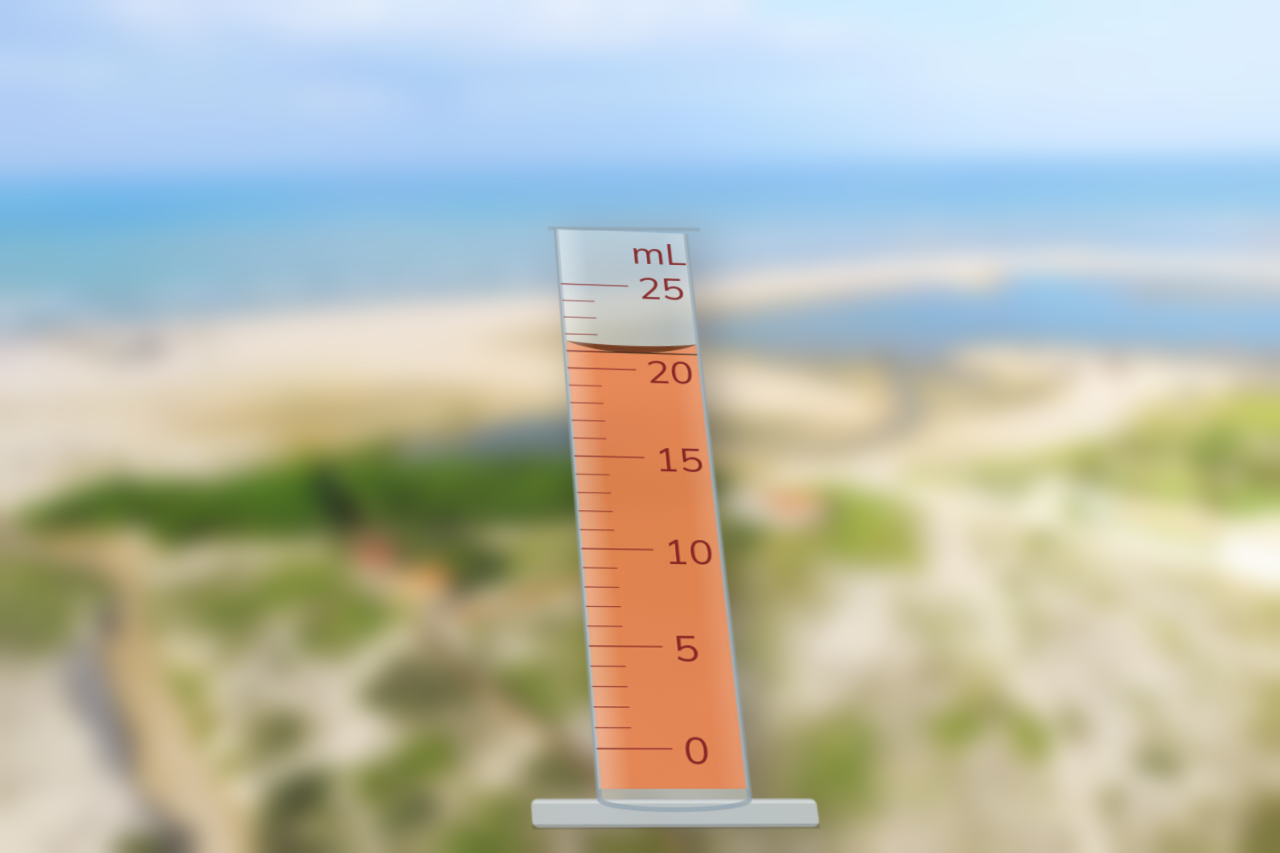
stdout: value=21 unit=mL
